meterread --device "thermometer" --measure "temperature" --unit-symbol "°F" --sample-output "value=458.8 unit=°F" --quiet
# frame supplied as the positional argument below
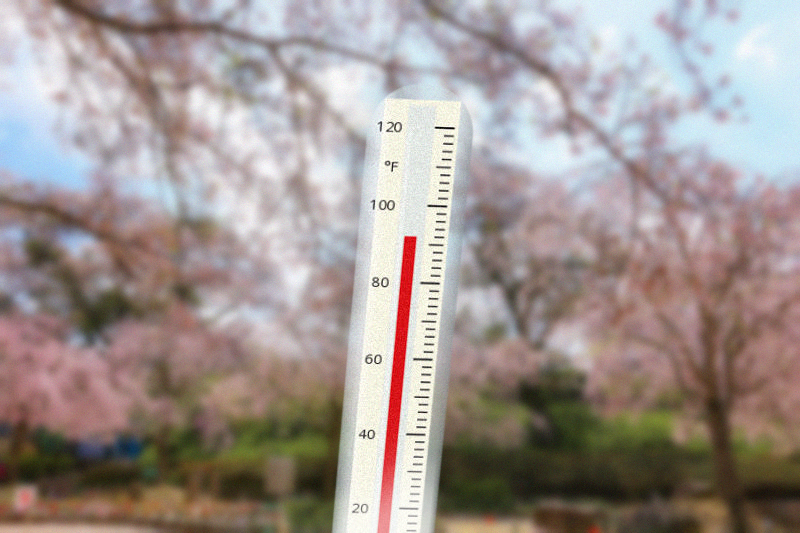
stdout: value=92 unit=°F
